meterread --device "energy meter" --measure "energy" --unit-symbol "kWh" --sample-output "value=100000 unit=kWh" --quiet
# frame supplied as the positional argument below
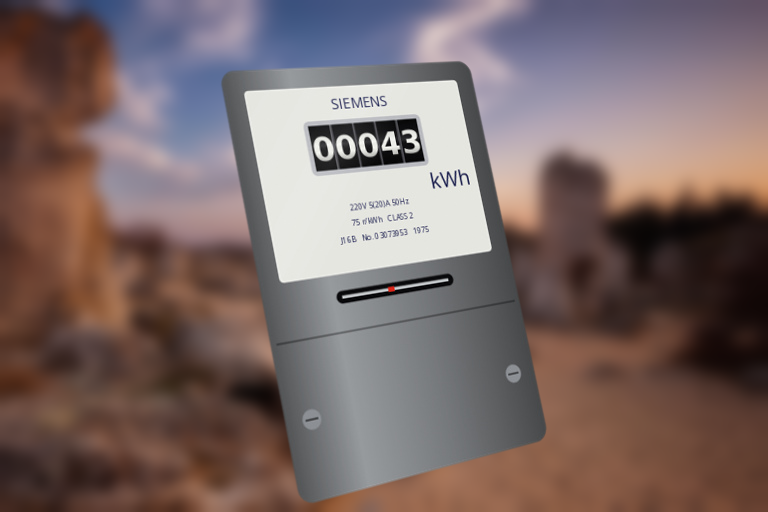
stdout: value=43 unit=kWh
